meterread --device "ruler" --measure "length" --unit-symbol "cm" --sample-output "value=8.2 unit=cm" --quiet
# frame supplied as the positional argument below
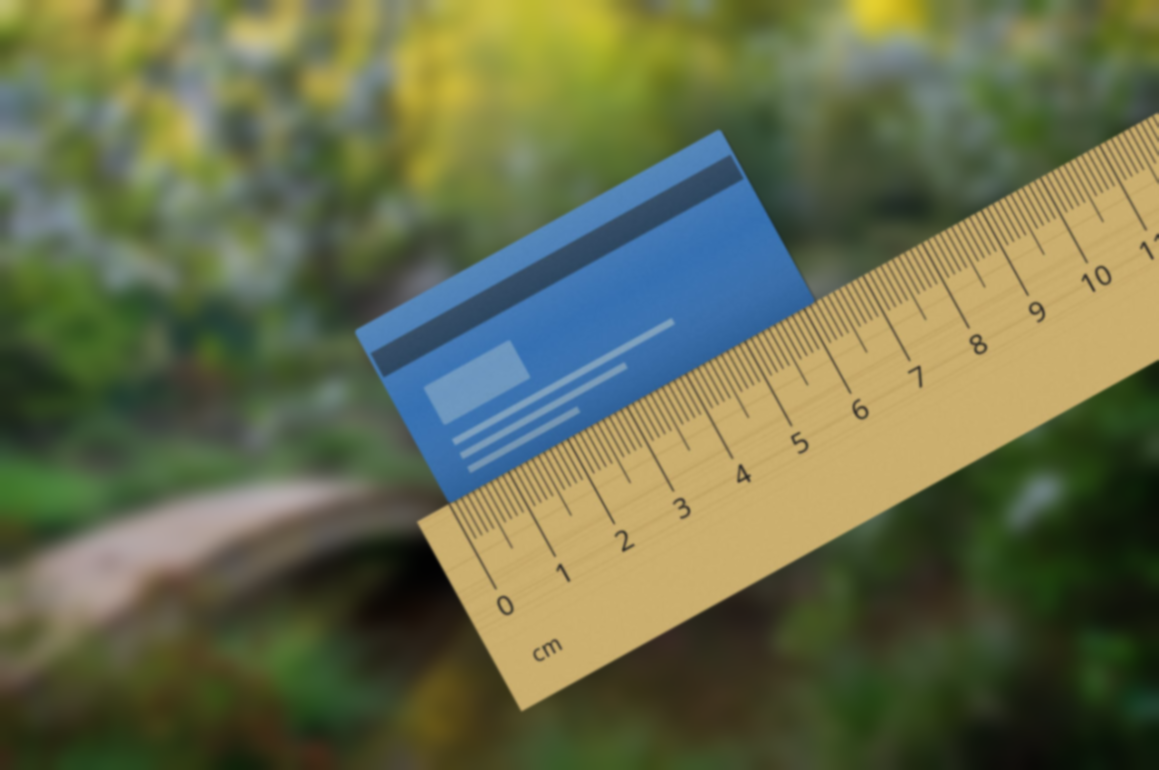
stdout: value=6.2 unit=cm
